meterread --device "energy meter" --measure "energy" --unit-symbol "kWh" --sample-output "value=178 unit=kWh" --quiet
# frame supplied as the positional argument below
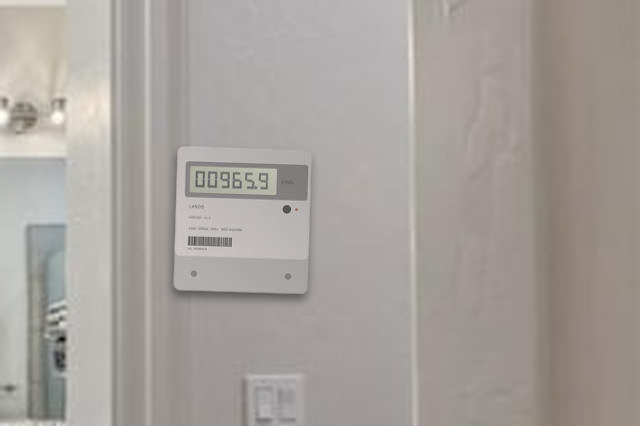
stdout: value=965.9 unit=kWh
